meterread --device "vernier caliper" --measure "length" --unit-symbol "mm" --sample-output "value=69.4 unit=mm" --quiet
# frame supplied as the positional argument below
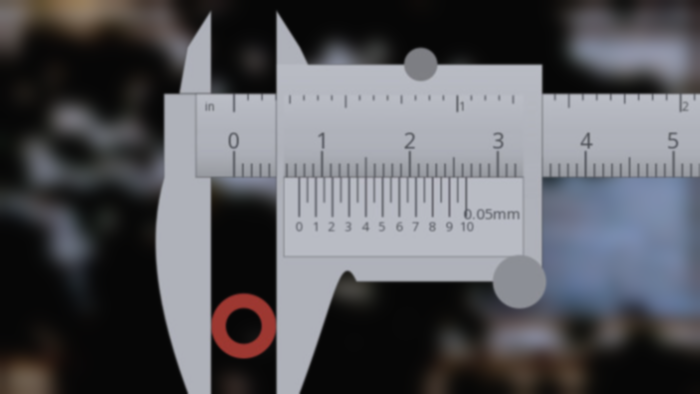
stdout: value=7.4 unit=mm
